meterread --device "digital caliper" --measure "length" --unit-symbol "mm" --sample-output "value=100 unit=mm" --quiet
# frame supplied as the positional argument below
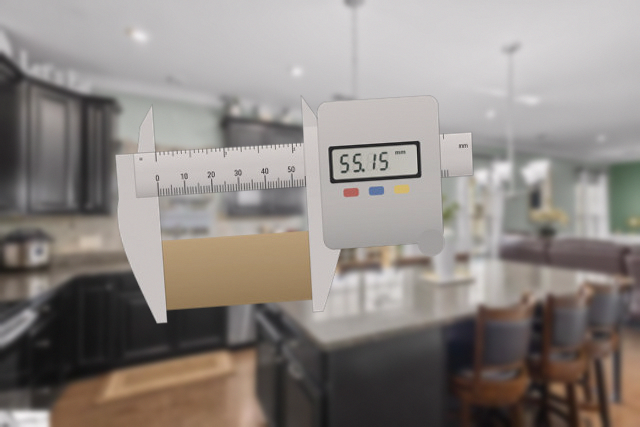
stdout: value=55.15 unit=mm
